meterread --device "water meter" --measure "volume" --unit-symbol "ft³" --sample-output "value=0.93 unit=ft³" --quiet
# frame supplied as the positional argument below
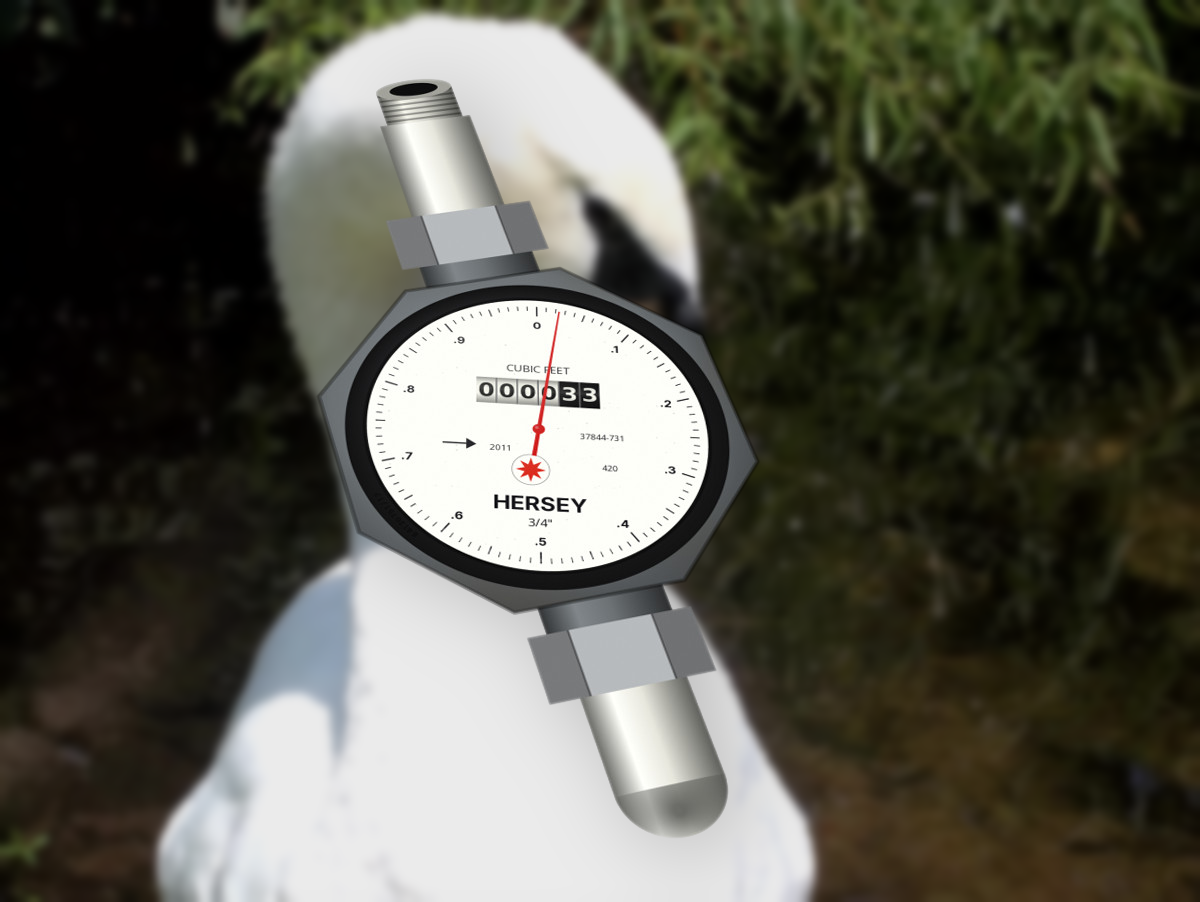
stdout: value=33.02 unit=ft³
